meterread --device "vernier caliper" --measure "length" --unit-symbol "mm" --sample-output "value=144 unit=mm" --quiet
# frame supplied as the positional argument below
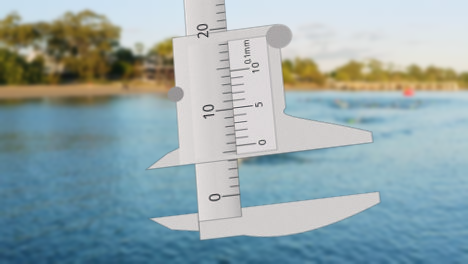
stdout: value=5.6 unit=mm
